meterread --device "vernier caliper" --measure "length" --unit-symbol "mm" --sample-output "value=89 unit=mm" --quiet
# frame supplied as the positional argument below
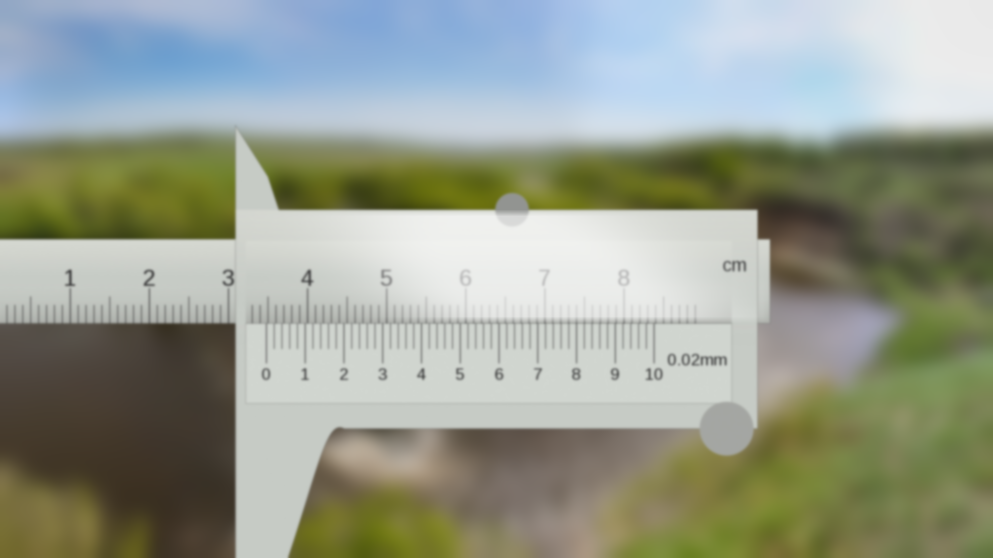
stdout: value=34.8 unit=mm
